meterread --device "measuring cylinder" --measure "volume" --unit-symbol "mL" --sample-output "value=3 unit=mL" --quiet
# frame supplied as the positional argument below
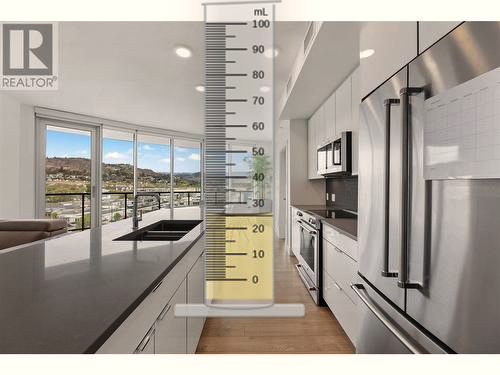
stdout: value=25 unit=mL
